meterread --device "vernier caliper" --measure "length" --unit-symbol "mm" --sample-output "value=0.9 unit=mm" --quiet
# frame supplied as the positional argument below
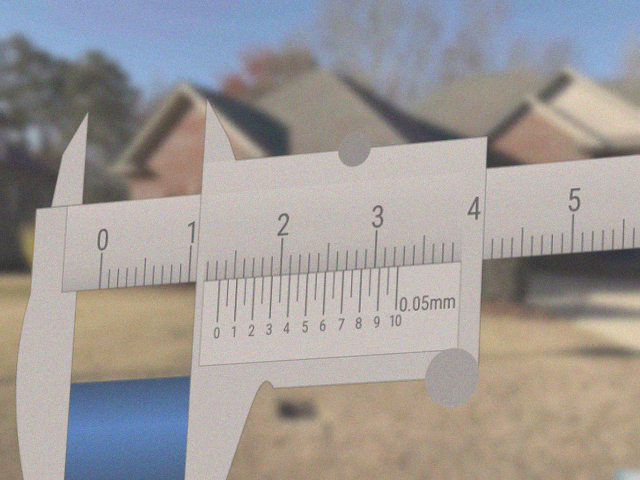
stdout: value=13.4 unit=mm
